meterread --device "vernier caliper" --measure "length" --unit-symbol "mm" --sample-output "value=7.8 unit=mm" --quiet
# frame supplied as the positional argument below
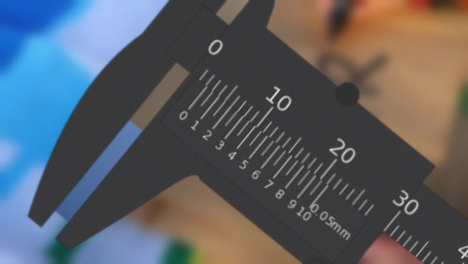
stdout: value=2.2 unit=mm
